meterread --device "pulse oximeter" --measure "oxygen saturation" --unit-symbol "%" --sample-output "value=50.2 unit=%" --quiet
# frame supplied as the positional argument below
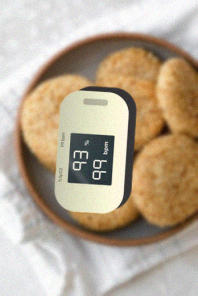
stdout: value=93 unit=%
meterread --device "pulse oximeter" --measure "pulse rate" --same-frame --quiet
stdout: value=99 unit=bpm
